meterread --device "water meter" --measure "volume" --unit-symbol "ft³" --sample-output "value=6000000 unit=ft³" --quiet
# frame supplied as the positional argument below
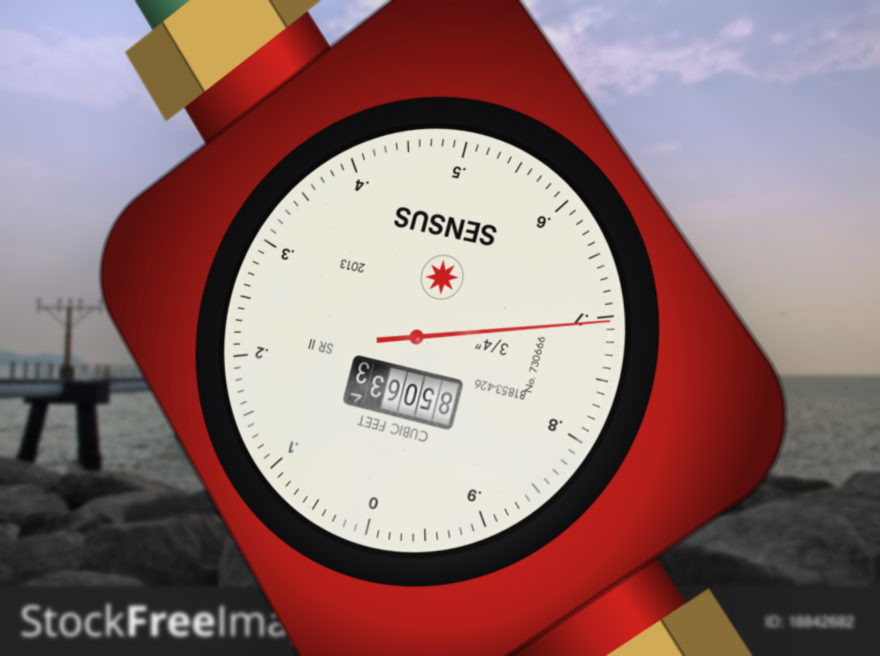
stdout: value=850632.70 unit=ft³
